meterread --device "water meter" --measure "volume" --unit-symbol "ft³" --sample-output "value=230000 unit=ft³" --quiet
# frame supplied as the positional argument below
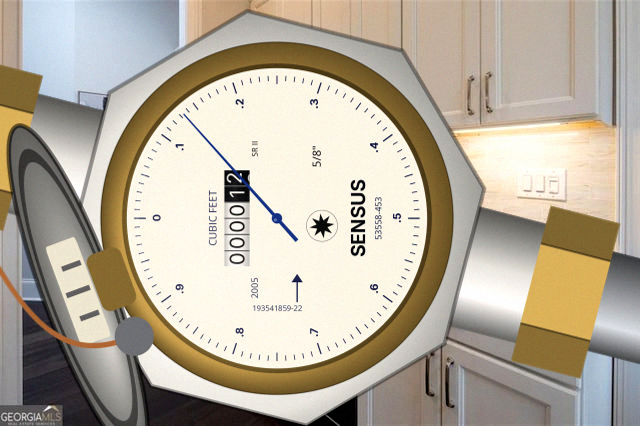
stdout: value=12.13 unit=ft³
